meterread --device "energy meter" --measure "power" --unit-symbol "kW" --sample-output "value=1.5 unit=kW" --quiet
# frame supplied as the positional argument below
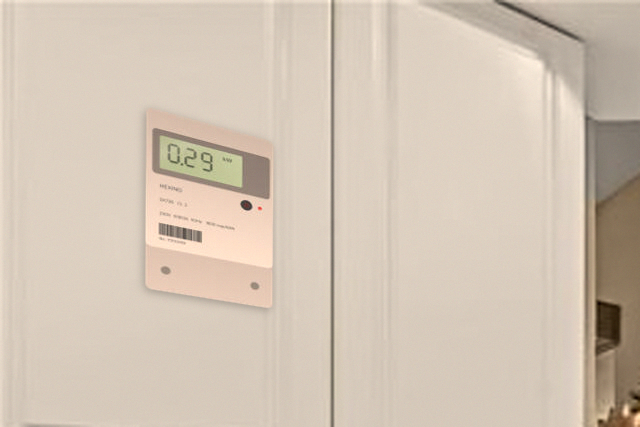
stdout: value=0.29 unit=kW
